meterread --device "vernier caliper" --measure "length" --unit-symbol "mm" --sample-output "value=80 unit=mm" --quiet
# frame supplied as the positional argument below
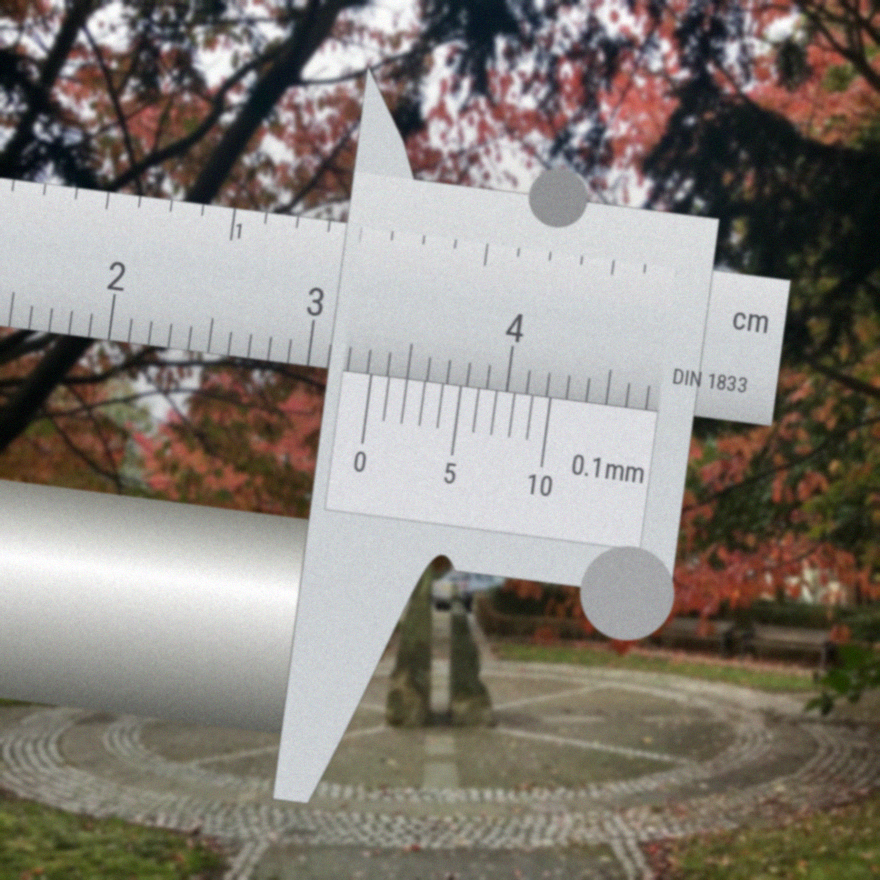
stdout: value=33.2 unit=mm
